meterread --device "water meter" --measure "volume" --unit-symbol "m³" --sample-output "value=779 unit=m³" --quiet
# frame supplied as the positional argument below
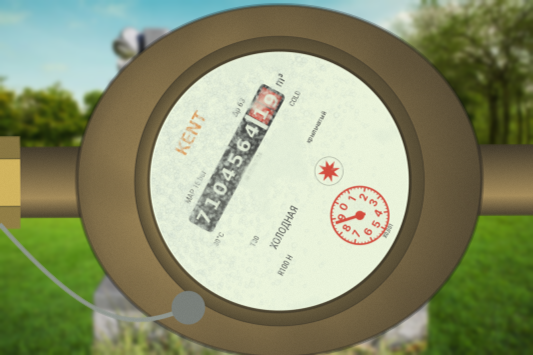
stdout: value=7104564.188 unit=m³
